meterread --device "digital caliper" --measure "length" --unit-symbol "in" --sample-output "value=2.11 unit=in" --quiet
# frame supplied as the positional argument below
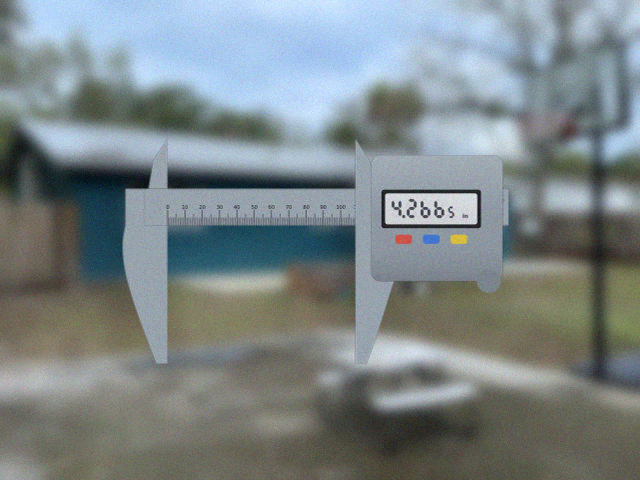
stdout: value=4.2665 unit=in
